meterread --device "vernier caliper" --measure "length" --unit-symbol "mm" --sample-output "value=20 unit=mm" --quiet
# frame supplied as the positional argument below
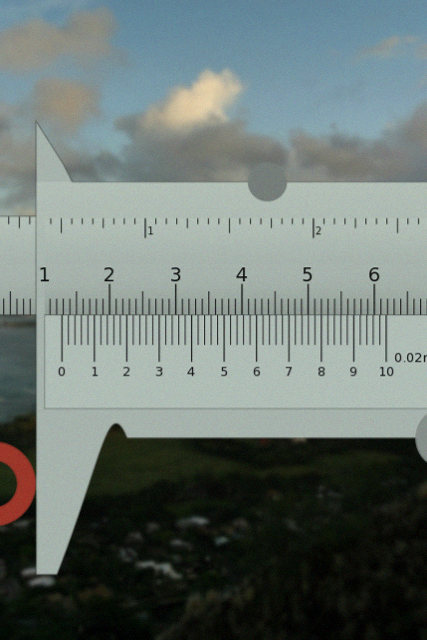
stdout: value=12.8 unit=mm
